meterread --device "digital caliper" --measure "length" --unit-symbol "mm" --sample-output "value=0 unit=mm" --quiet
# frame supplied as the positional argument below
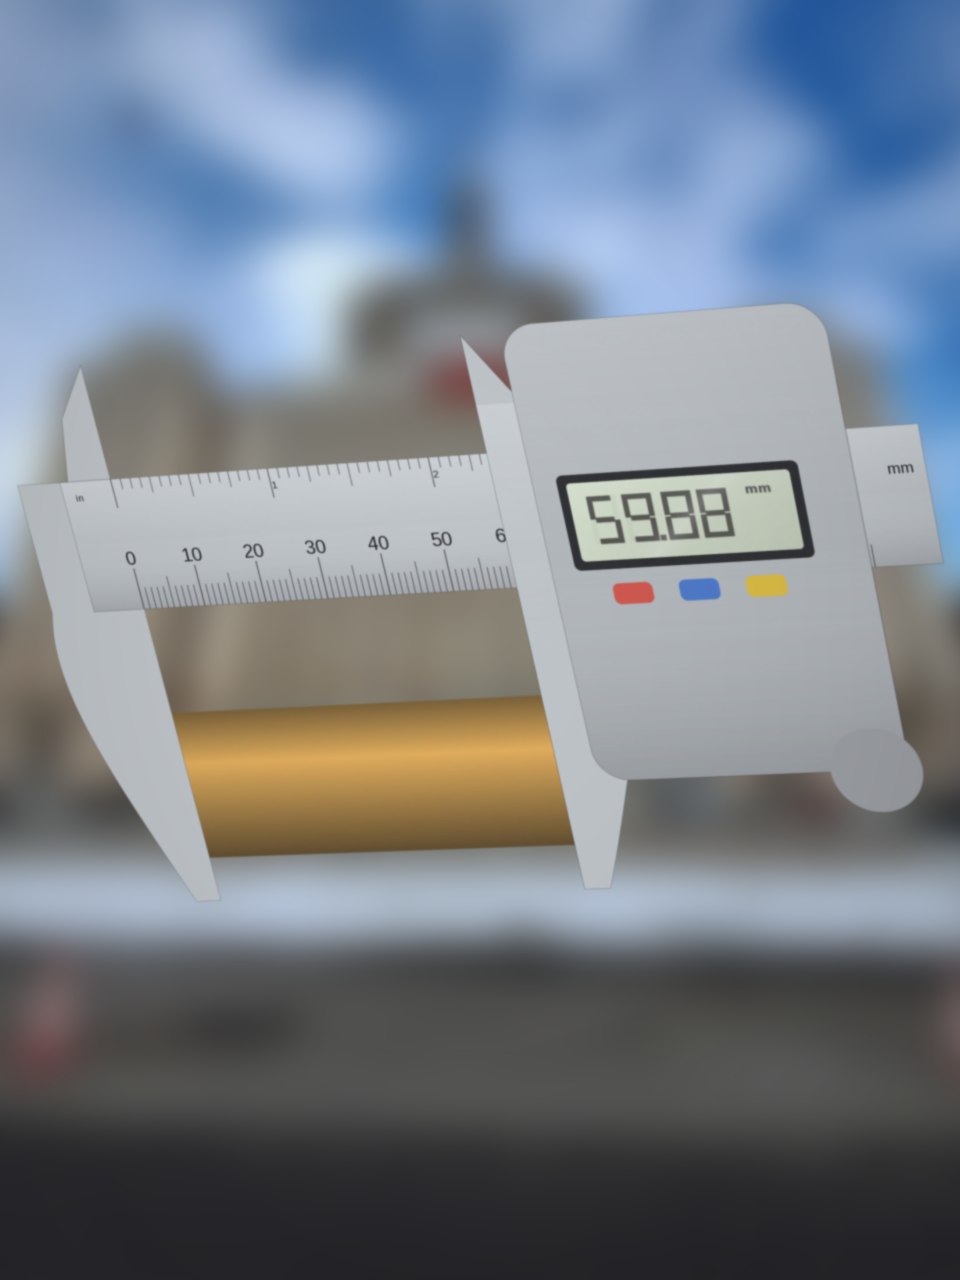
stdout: value=59.88 unit=mm
